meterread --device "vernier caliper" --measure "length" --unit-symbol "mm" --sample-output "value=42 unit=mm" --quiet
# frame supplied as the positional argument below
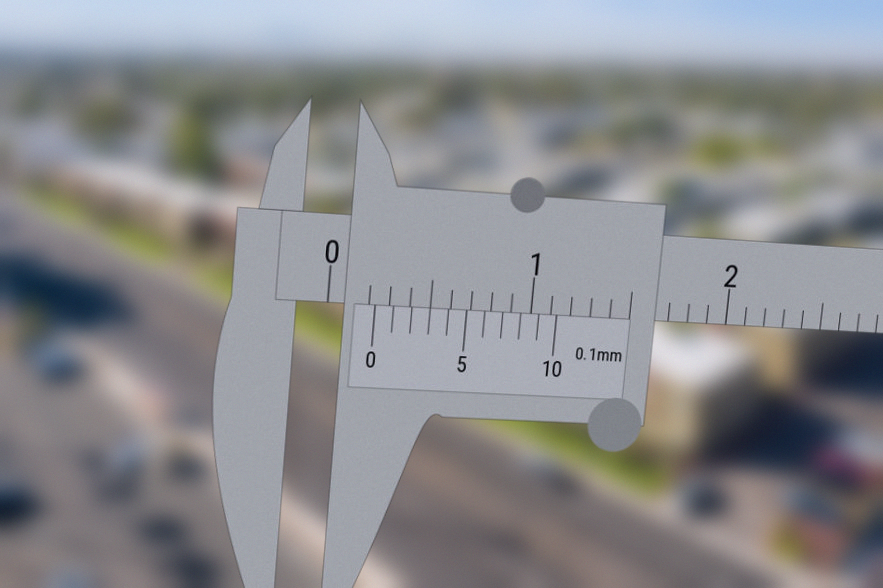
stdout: value=2.3 unit=mm
